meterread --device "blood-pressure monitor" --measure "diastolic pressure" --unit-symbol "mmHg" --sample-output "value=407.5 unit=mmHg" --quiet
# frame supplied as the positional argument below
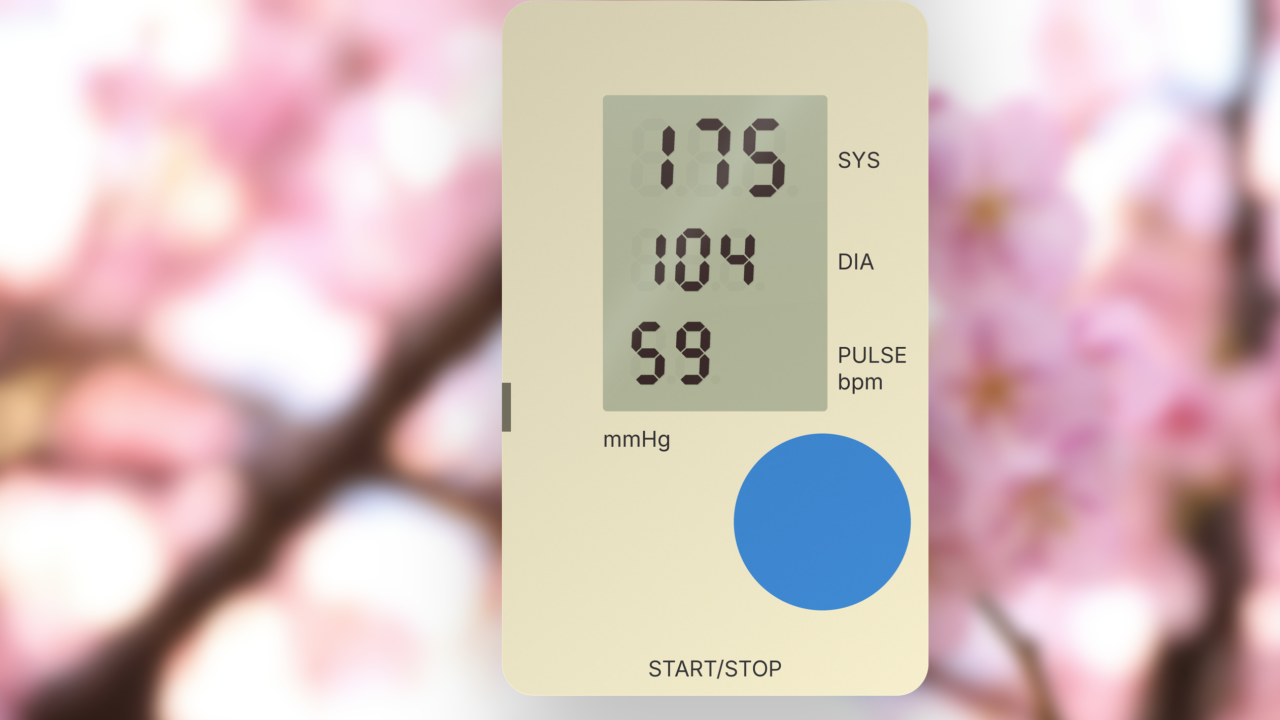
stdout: value=104 unit=mmHg
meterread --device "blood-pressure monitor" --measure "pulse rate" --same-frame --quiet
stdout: value=59 unit=bpm
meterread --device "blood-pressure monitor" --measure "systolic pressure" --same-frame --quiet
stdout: value=175 unit=mmHg
